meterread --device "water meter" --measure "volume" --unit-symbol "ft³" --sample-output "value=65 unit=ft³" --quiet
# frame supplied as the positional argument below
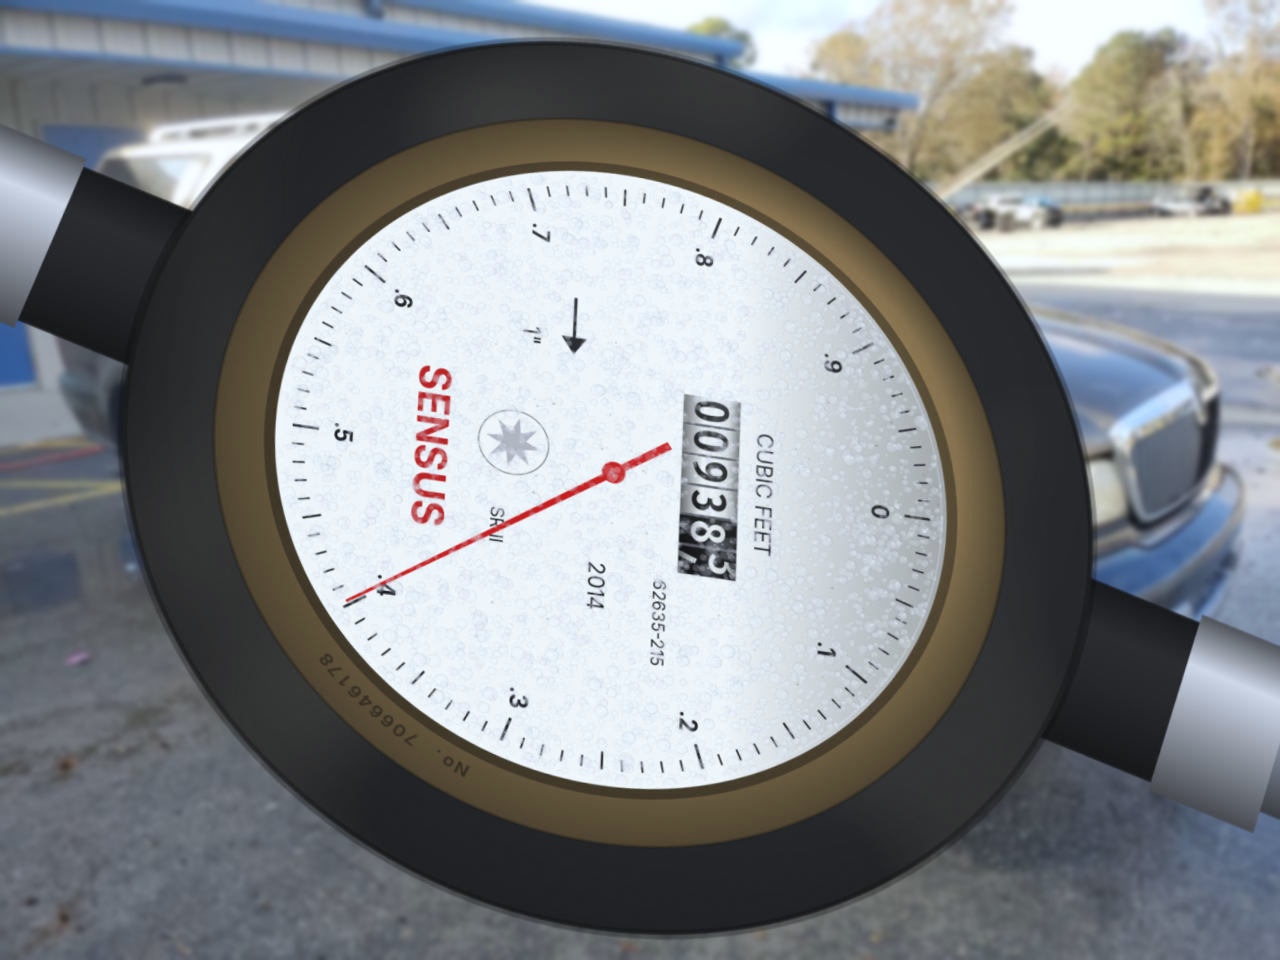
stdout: value=9383.40 unit=ft³
